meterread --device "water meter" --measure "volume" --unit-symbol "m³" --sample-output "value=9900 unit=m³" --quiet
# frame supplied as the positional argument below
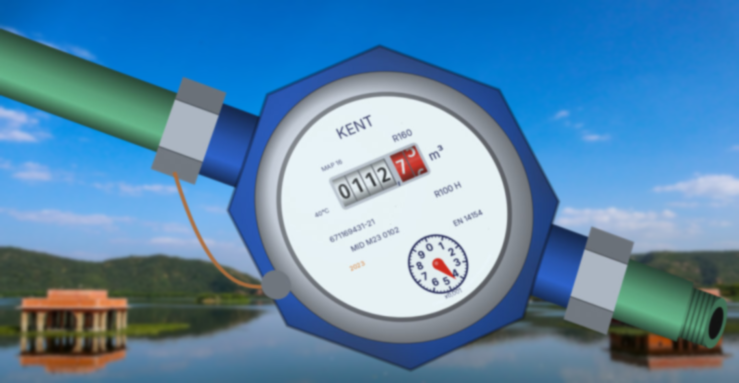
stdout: value=112.754 unit=m³
